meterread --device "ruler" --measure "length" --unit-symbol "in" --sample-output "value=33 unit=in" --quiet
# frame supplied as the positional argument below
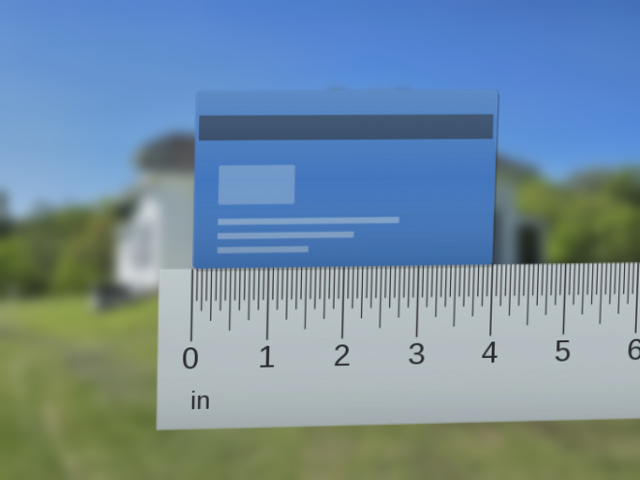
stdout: value=4 unit=in
